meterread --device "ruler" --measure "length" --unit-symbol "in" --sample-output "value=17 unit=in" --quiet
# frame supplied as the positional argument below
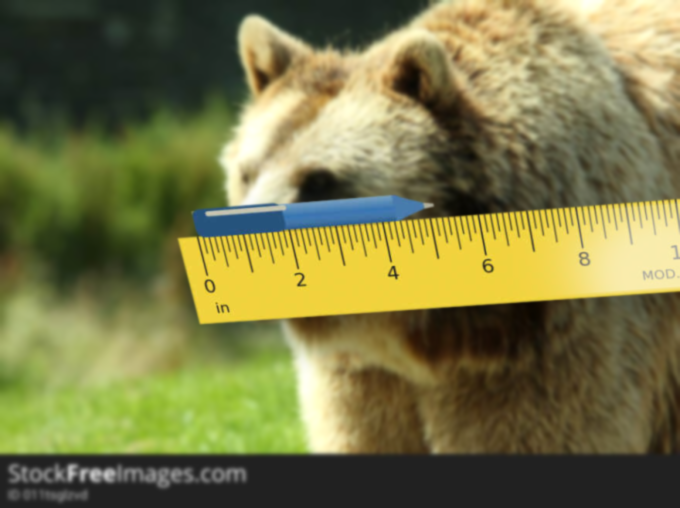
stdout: value=5.125 unit=in
